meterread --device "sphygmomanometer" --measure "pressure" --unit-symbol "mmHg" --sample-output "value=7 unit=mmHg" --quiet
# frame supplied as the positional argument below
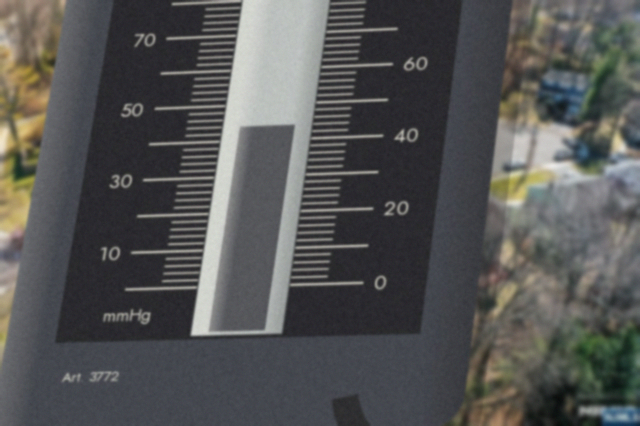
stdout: value=44 unit=mmHg
